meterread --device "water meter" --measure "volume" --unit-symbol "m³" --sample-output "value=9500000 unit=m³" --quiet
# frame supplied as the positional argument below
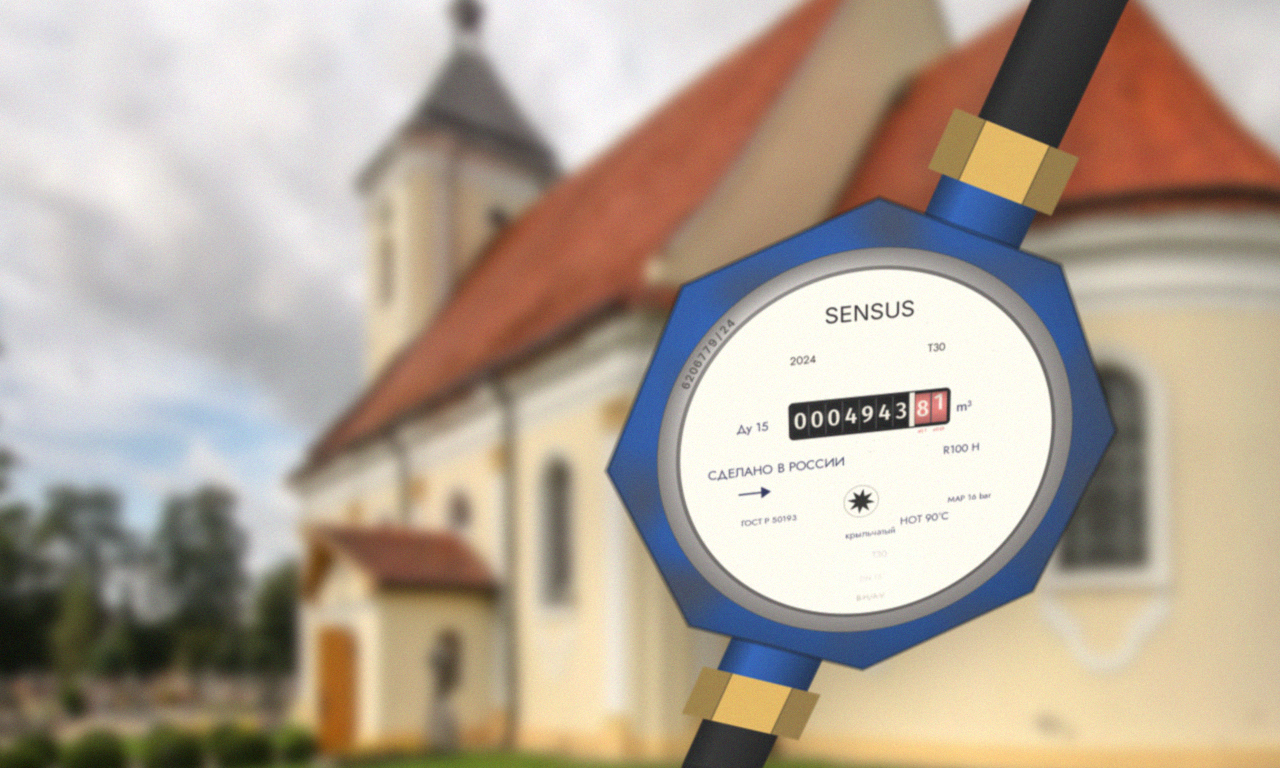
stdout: value=4943.81 unit=m³
